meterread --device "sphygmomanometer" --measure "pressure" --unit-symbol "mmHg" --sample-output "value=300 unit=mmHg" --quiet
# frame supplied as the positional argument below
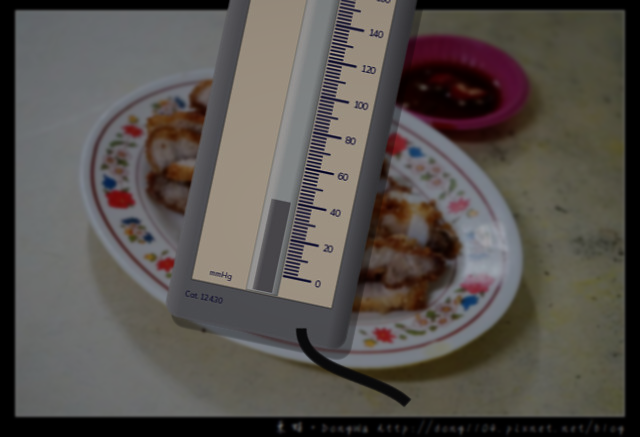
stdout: value=40 unit=mmHg
